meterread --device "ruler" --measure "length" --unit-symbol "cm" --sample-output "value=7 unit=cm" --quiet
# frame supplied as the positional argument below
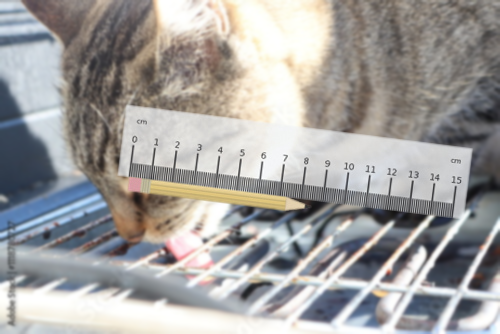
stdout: value=8.5 unit=cm
